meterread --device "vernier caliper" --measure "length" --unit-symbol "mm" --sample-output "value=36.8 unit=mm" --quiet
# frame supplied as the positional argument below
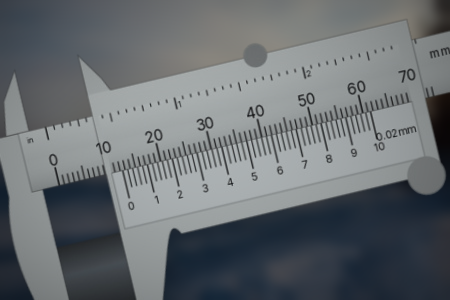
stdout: value=12.5 unit=mm
